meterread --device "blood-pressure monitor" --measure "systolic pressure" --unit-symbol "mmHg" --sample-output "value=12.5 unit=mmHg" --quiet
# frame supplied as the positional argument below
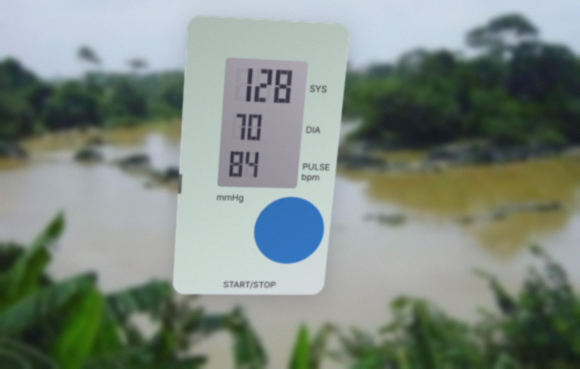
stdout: value=128 unit=mmHg
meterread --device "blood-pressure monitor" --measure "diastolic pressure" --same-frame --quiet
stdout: value=70 unit=mmHg
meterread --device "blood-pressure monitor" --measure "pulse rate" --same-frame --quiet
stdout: value=84 unit=bpm
